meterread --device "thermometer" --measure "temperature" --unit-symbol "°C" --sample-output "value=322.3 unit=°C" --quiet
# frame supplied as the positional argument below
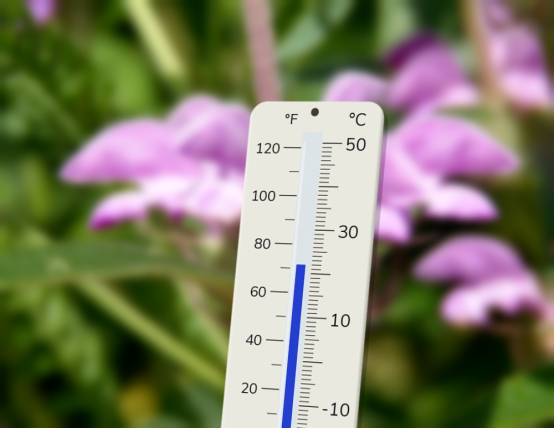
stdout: value=22 unit=°C
